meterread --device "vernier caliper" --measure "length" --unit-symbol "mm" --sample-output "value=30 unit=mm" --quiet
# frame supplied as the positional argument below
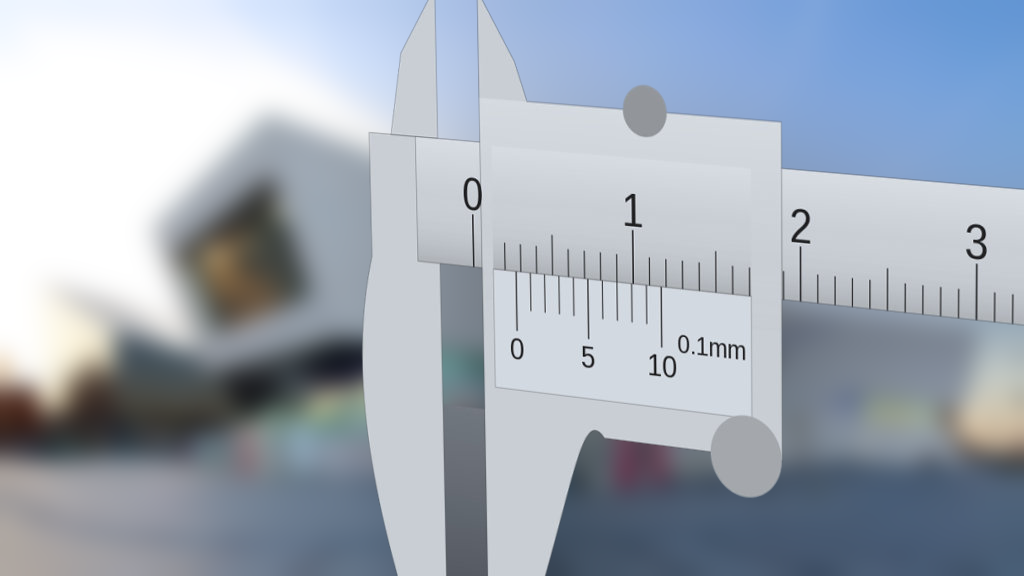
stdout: value=2.7 unit=mm
